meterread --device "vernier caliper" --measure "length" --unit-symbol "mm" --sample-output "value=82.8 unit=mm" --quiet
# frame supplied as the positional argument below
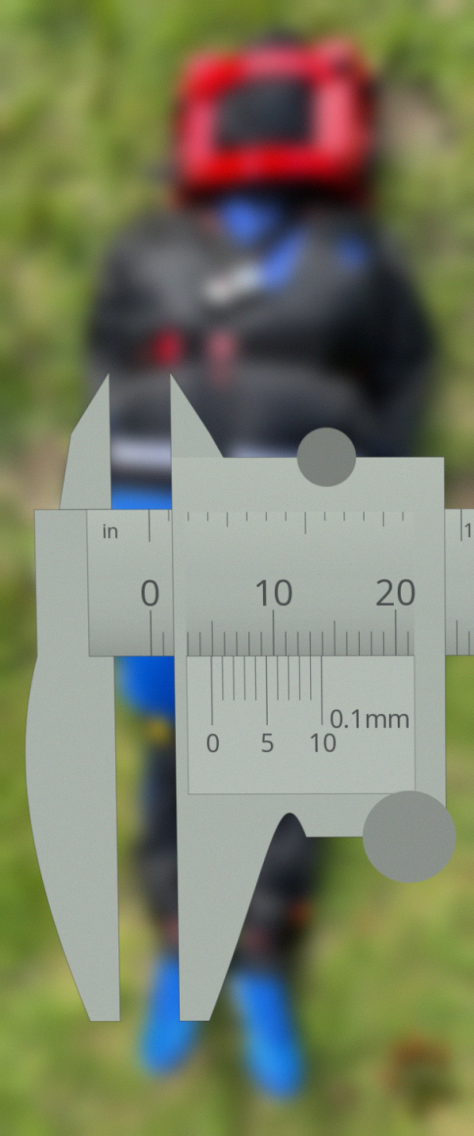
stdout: value=4.9 unit=mm
